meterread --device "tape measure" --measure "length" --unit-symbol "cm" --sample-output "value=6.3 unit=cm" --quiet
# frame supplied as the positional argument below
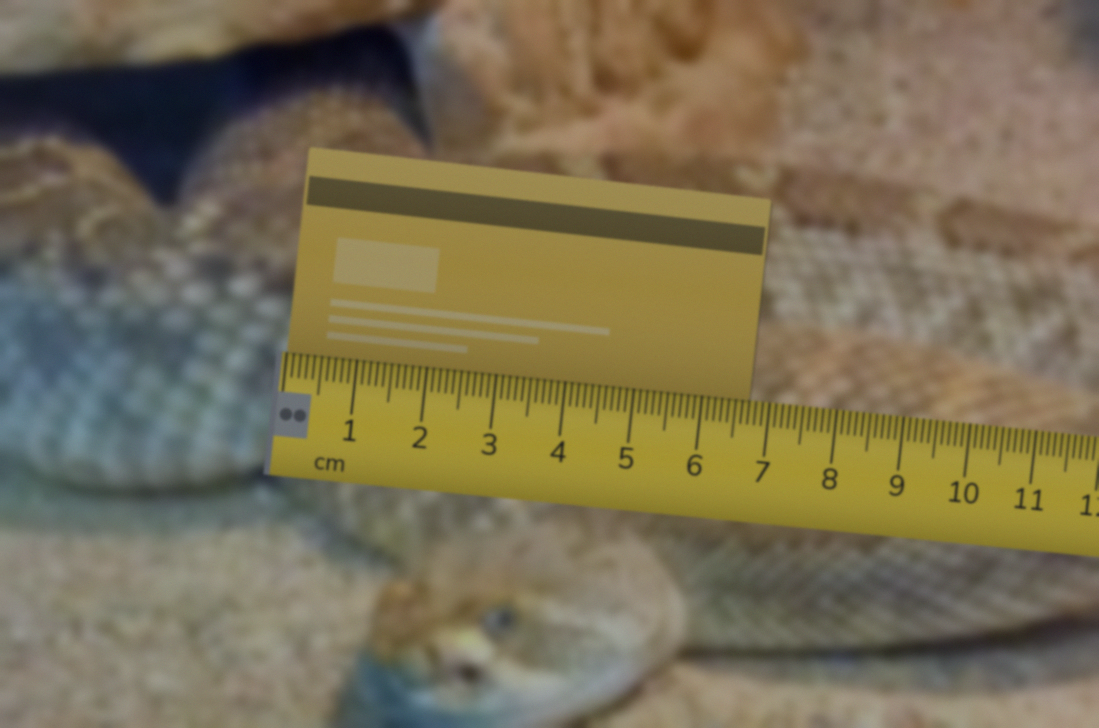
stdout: value=6.7 unit=cm
